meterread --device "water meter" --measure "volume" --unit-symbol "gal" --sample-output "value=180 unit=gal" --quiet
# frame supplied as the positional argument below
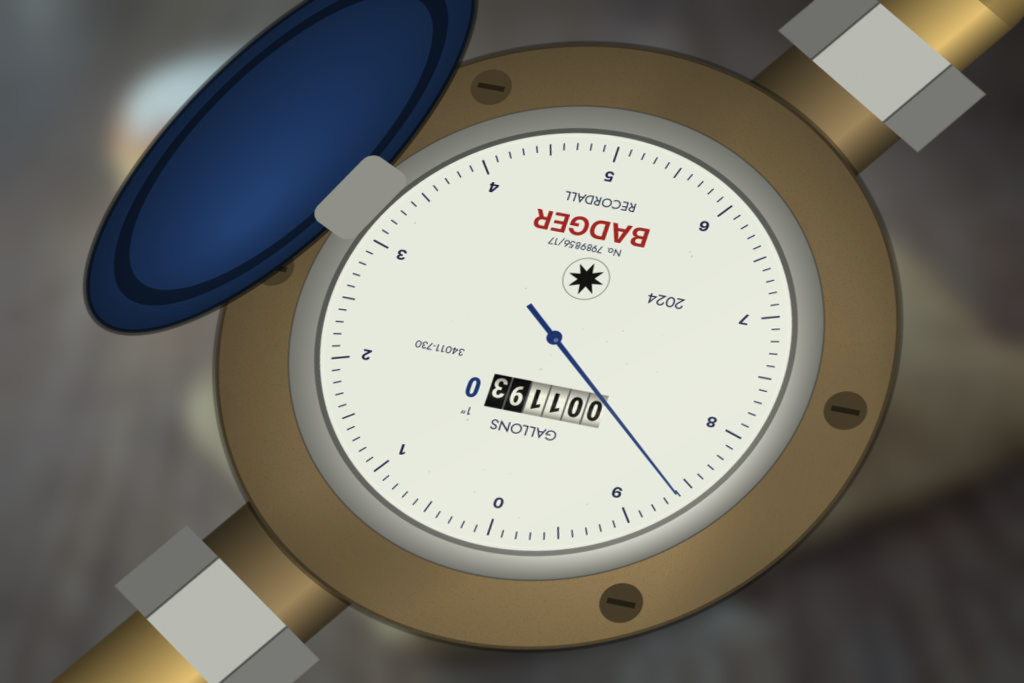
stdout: value=11928.6 unit=gal
